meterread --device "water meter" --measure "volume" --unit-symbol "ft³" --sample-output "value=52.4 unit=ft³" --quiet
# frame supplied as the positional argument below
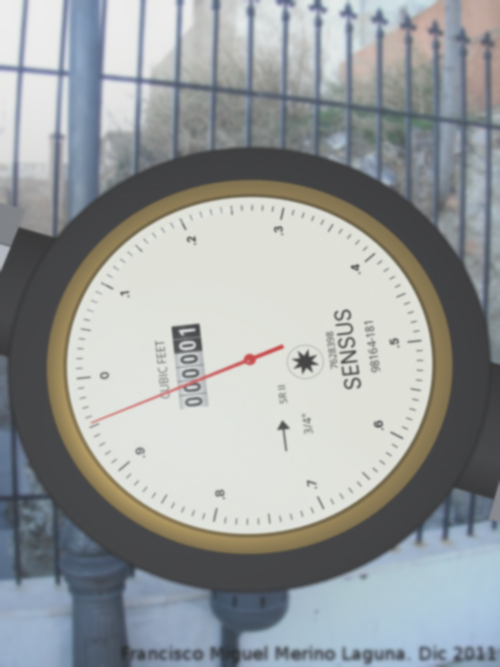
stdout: value=0.95 unit=ft³
